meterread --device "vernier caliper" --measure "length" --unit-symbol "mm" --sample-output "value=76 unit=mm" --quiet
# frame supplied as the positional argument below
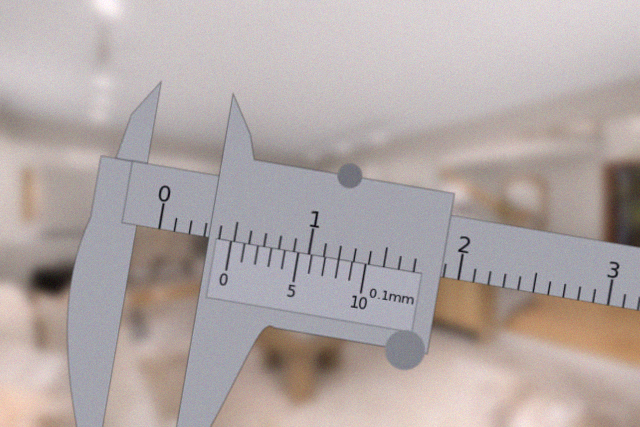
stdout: value=4.8 unit=mm
